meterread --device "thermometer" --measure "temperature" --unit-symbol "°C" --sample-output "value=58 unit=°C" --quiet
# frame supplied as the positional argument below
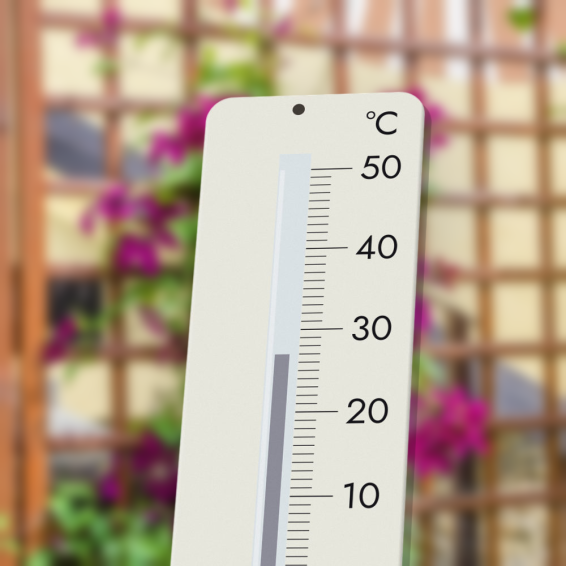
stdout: value=27 unit=°C
